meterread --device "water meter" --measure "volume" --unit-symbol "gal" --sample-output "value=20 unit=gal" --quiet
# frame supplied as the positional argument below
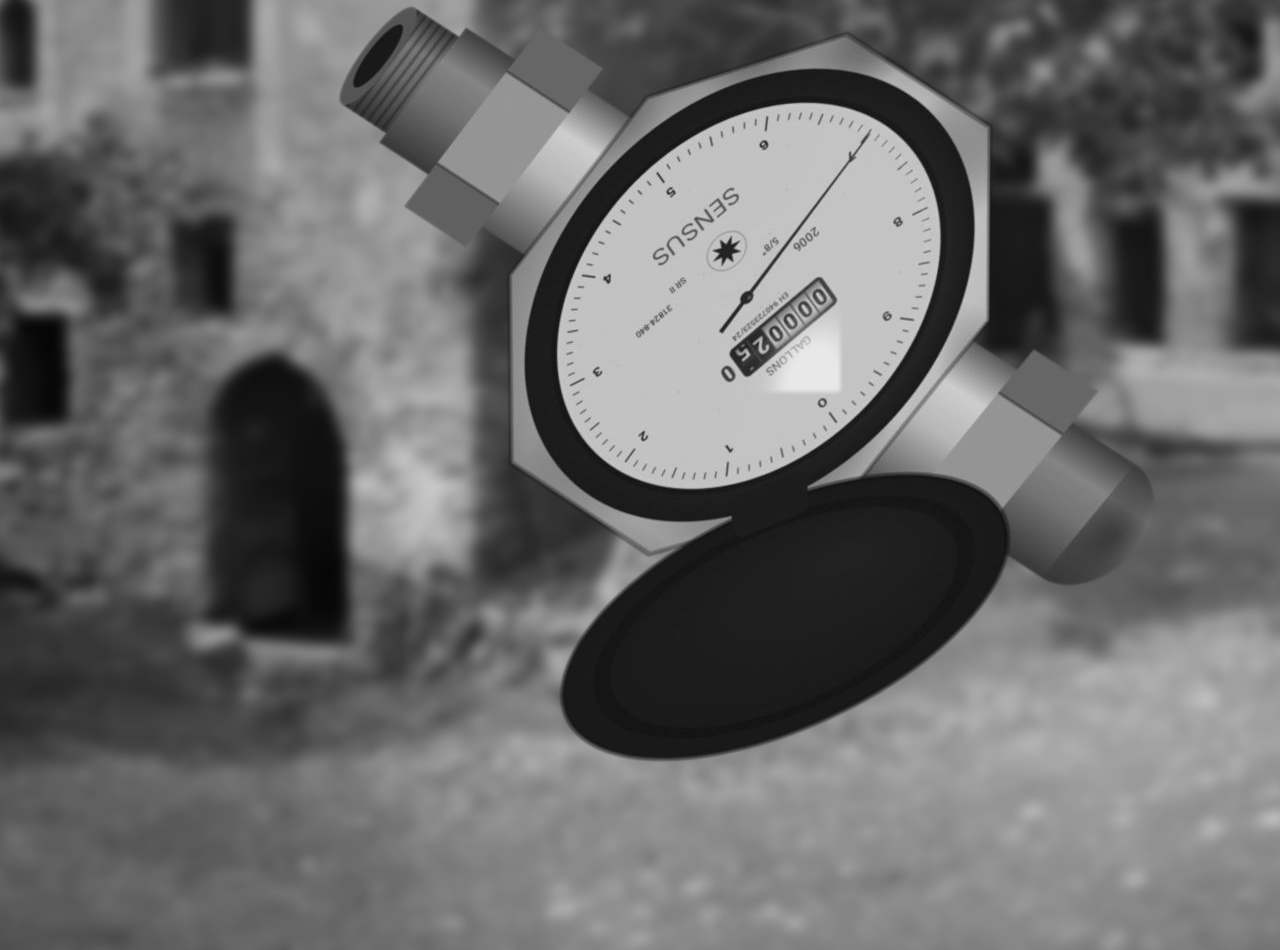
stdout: value=247.0 unit=gal
